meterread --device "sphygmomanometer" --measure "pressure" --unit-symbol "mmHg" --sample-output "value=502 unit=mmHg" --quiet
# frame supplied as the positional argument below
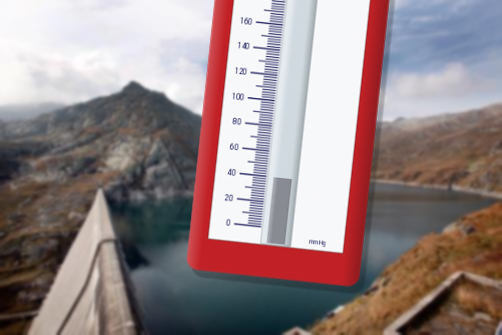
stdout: value=40 unit=mmHg
